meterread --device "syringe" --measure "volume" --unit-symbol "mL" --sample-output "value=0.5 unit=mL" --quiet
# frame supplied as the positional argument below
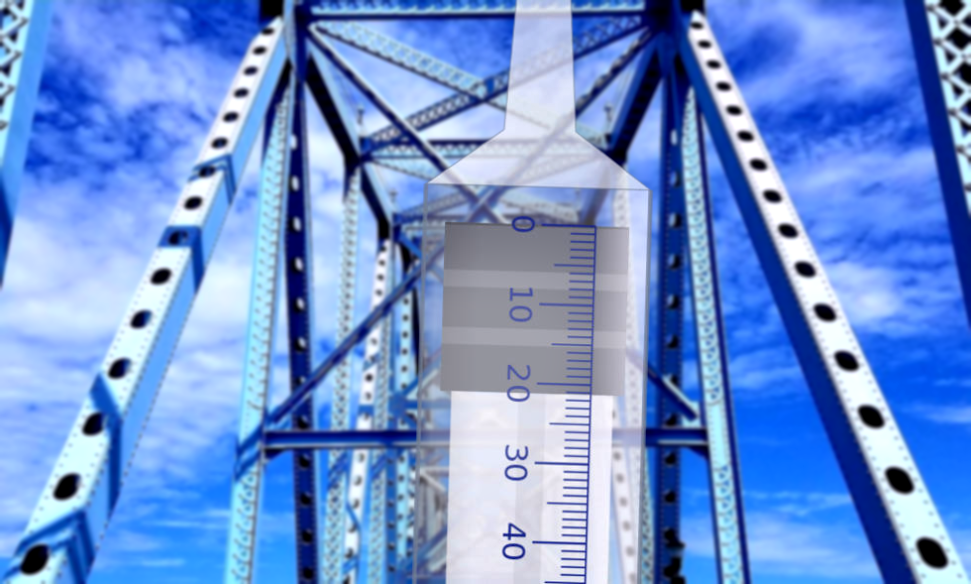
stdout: value=0 unit=mL
